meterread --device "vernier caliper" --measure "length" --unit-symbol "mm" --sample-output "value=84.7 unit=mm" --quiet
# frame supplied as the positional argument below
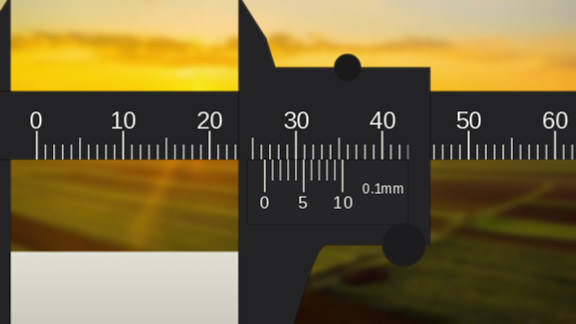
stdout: value=26.4 unit=mm
